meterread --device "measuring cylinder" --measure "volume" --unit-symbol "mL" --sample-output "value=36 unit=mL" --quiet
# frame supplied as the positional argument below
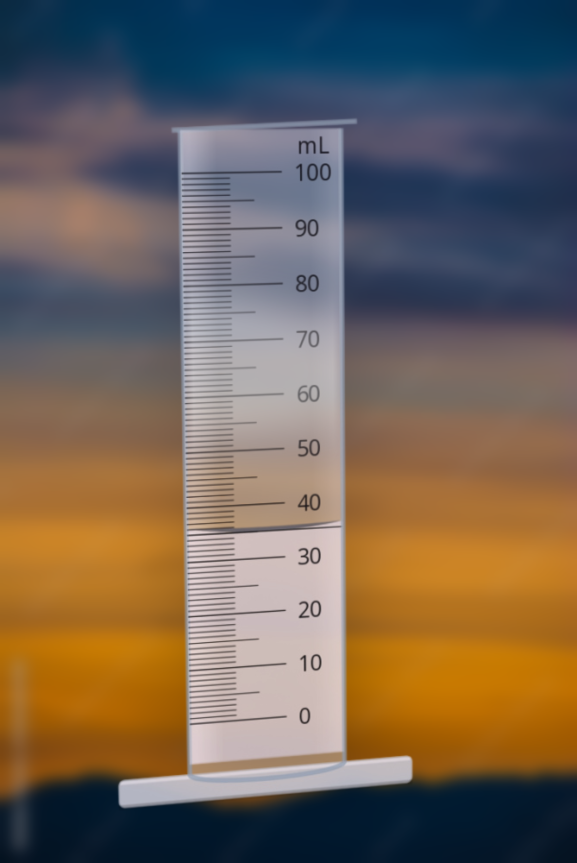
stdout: value=35 unit=mL
